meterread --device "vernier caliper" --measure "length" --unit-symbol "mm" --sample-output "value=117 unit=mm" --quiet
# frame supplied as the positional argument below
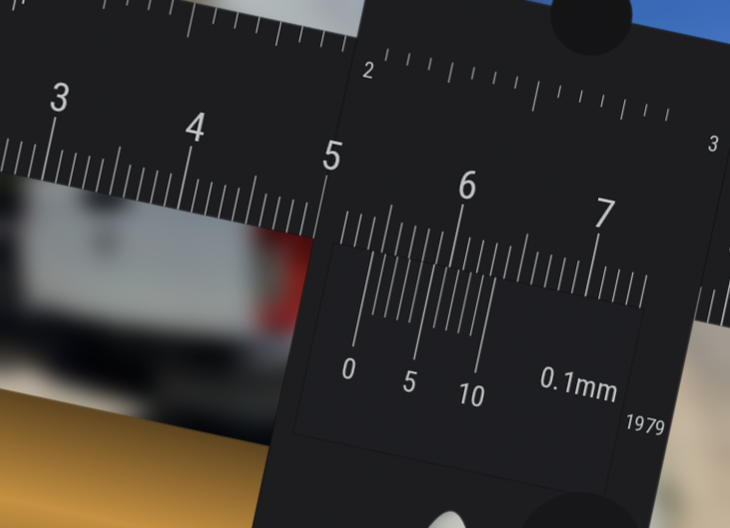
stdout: value=54.4 unit=mm
